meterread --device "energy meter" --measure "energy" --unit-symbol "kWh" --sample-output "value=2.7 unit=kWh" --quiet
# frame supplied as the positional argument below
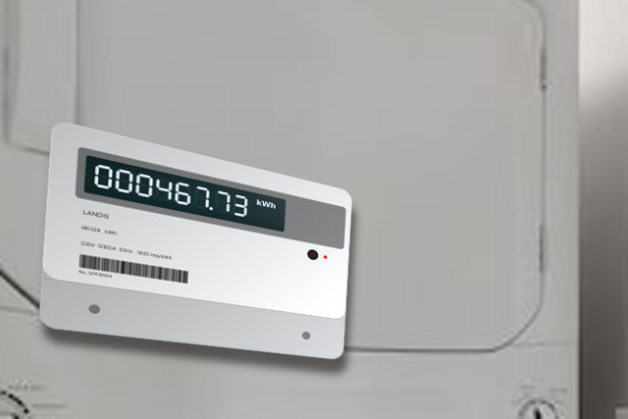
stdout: value=467.73 unit=kWh
